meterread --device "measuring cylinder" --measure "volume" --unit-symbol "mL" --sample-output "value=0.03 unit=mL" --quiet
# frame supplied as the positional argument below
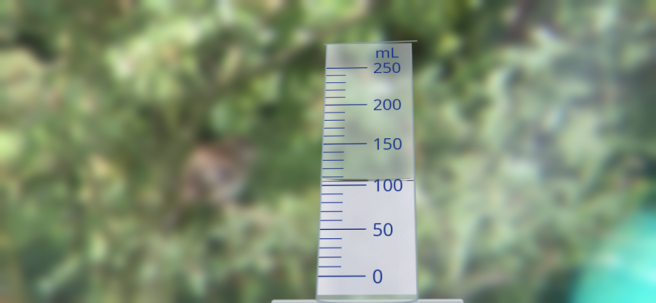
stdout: value=105 unit=mL
